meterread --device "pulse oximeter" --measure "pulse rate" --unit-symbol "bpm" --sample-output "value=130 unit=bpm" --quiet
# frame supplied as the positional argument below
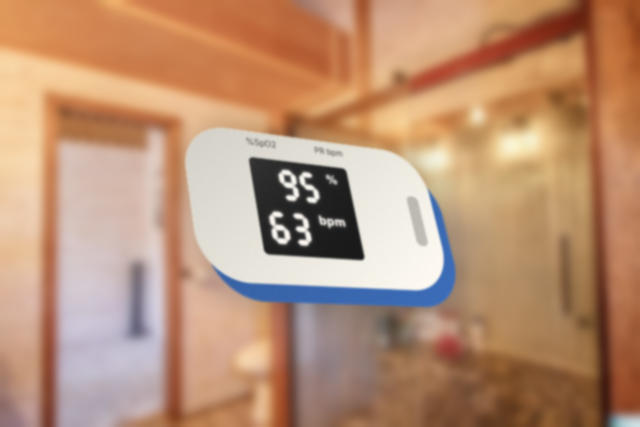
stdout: value=63 unit=bpm
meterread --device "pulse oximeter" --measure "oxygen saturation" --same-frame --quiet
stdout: value=95 unit=%
